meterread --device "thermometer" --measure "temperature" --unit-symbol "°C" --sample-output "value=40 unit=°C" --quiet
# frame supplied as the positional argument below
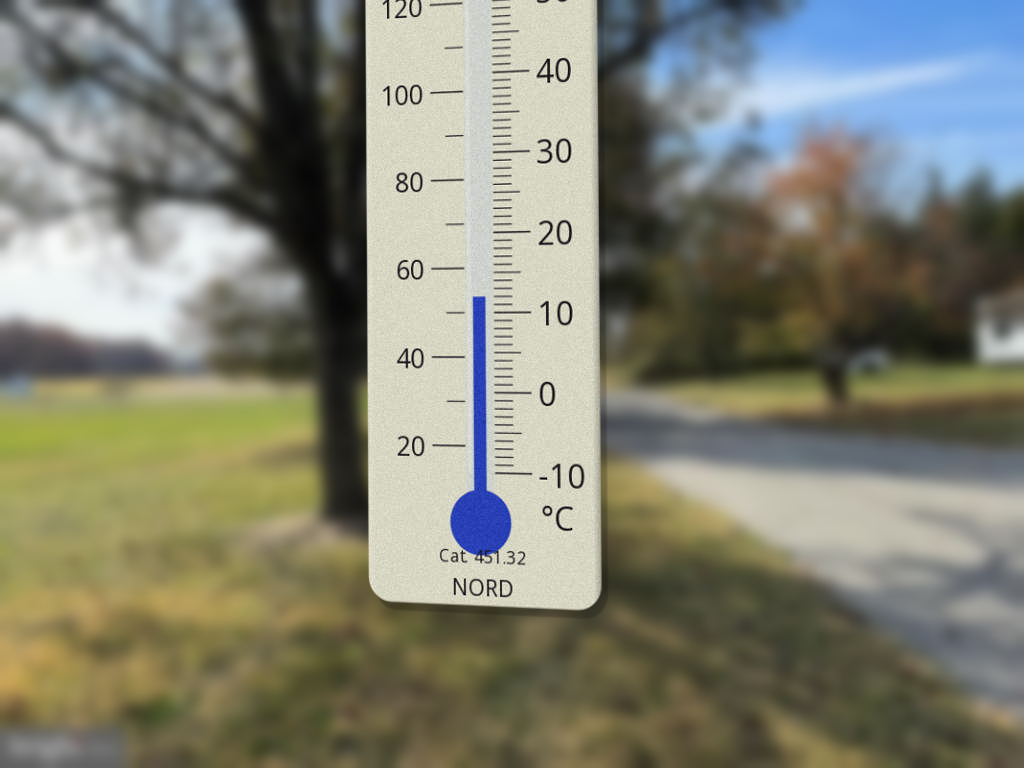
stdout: value=12 unit=°C
